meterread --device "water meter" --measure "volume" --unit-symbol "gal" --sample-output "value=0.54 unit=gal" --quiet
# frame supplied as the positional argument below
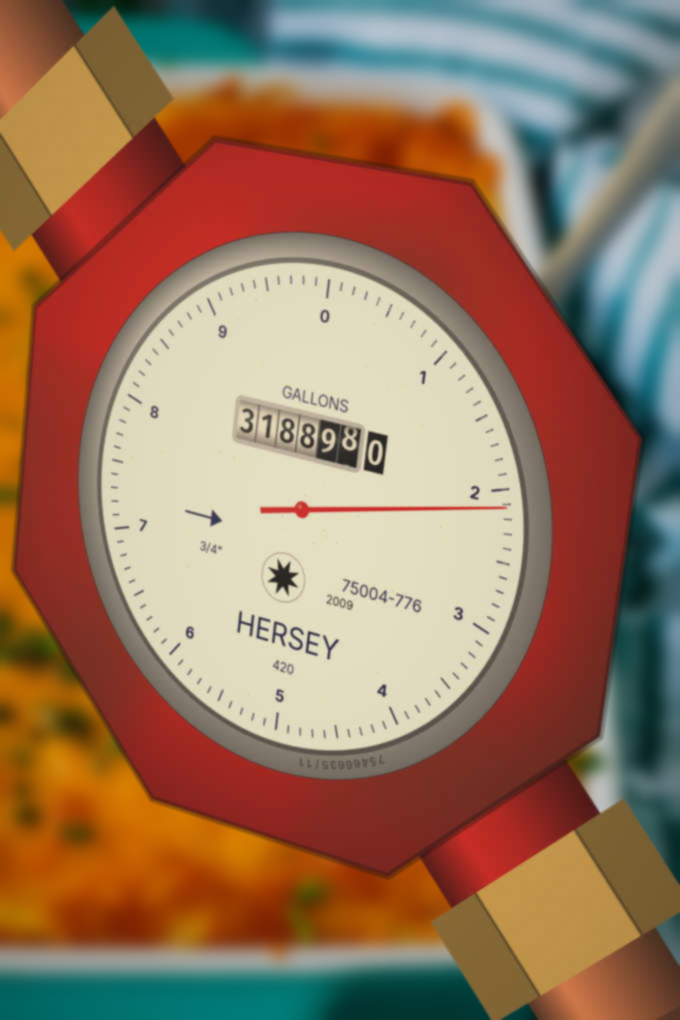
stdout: value=3188982.1 unit=gal
